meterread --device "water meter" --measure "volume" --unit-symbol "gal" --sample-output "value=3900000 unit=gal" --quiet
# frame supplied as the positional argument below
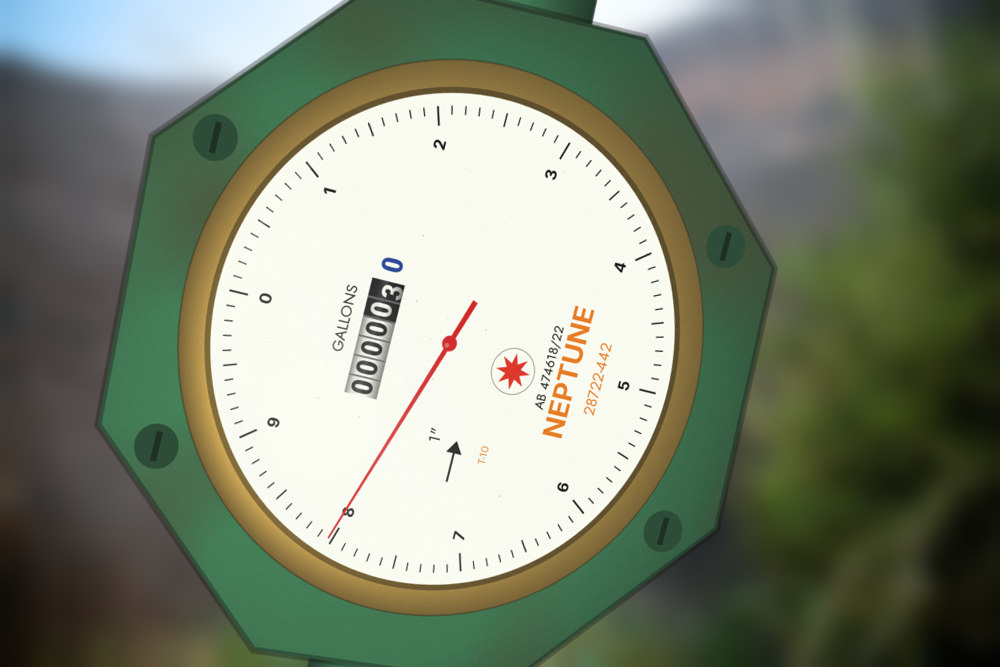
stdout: value=28.0 unit=gal
